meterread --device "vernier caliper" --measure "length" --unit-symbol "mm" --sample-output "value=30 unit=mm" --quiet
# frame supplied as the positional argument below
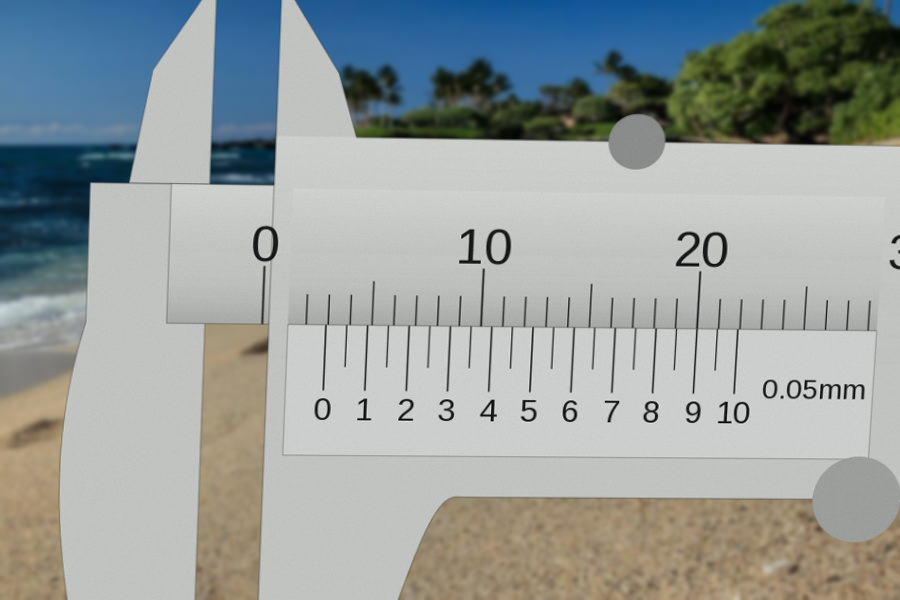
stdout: value=2.9 unit=mm
